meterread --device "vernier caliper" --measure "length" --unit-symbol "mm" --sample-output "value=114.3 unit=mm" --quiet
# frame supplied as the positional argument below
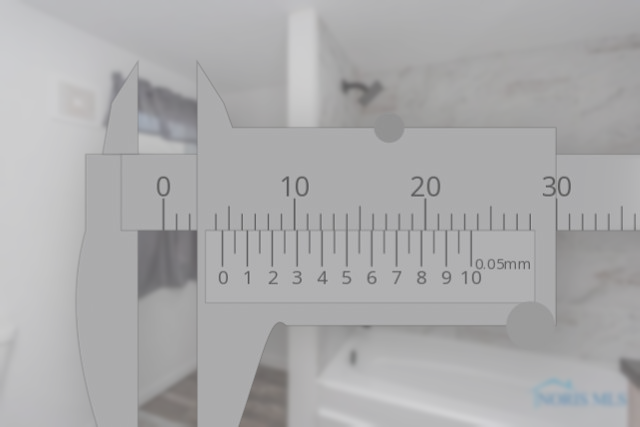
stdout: value=4.5 unit=mm
